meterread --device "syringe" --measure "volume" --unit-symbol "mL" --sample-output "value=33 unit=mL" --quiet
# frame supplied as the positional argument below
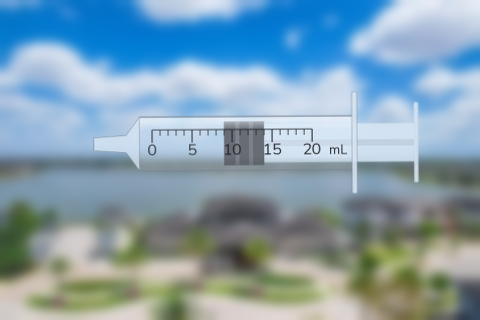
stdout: value=9 unit=mL
